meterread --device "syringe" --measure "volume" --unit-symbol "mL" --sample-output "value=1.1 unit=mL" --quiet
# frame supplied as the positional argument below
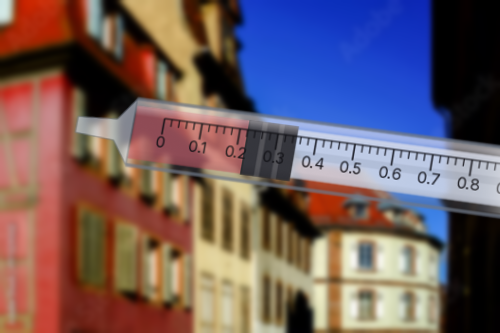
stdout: value=0.22 unit=mL
